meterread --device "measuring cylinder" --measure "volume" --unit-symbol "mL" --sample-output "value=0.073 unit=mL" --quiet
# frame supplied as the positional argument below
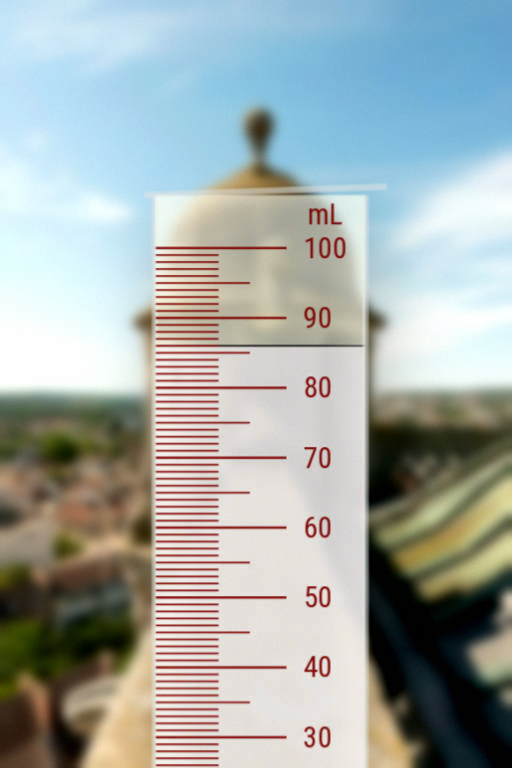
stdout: value=86 unit=mL
